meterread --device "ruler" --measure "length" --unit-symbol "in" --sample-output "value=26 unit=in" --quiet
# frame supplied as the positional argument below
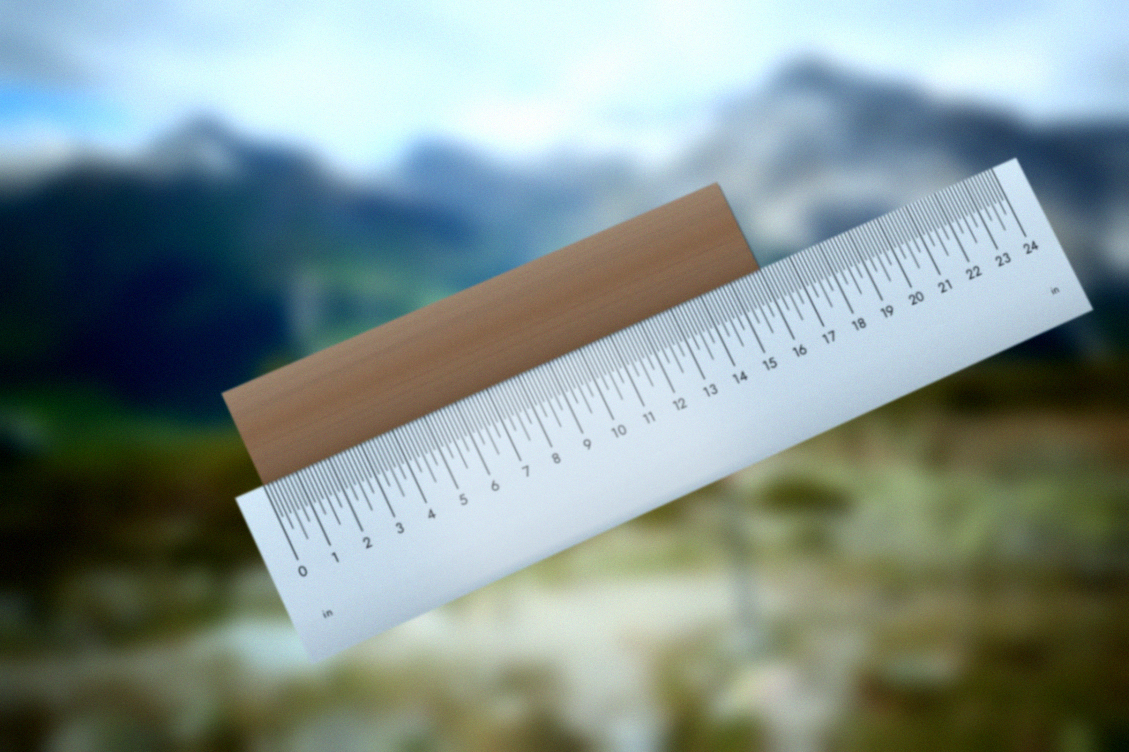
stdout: value=16 unit=in
